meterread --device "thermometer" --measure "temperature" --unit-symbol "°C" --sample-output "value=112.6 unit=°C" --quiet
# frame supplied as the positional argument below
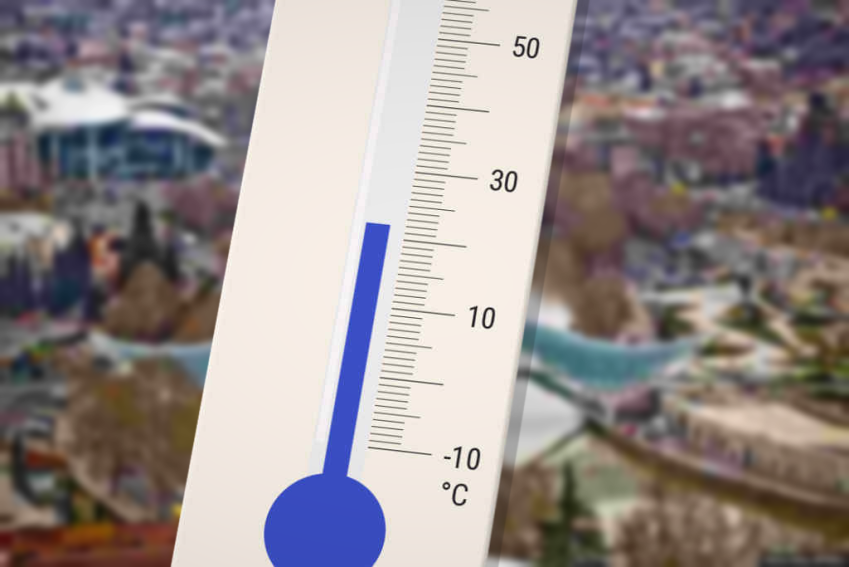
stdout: value=22 unit=°C
